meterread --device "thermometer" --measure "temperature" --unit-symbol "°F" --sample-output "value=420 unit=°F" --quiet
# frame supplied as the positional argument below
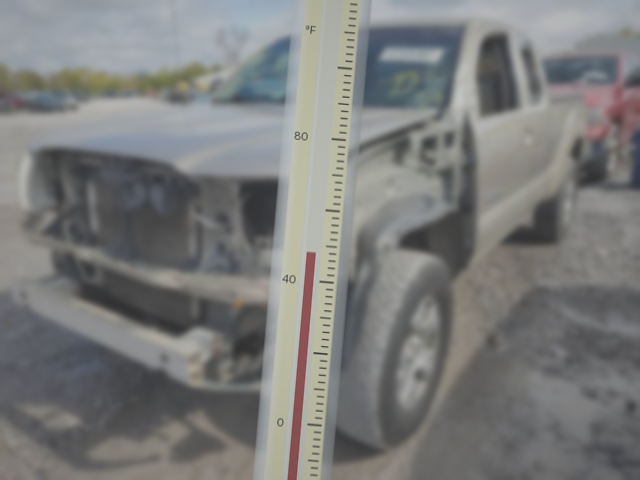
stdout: value=48 unit=°F
